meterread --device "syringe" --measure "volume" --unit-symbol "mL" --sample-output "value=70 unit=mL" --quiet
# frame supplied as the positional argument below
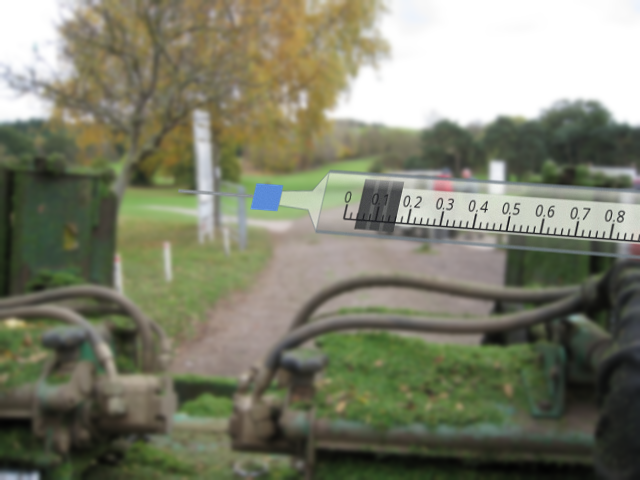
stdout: value=0.04 unit=mL
